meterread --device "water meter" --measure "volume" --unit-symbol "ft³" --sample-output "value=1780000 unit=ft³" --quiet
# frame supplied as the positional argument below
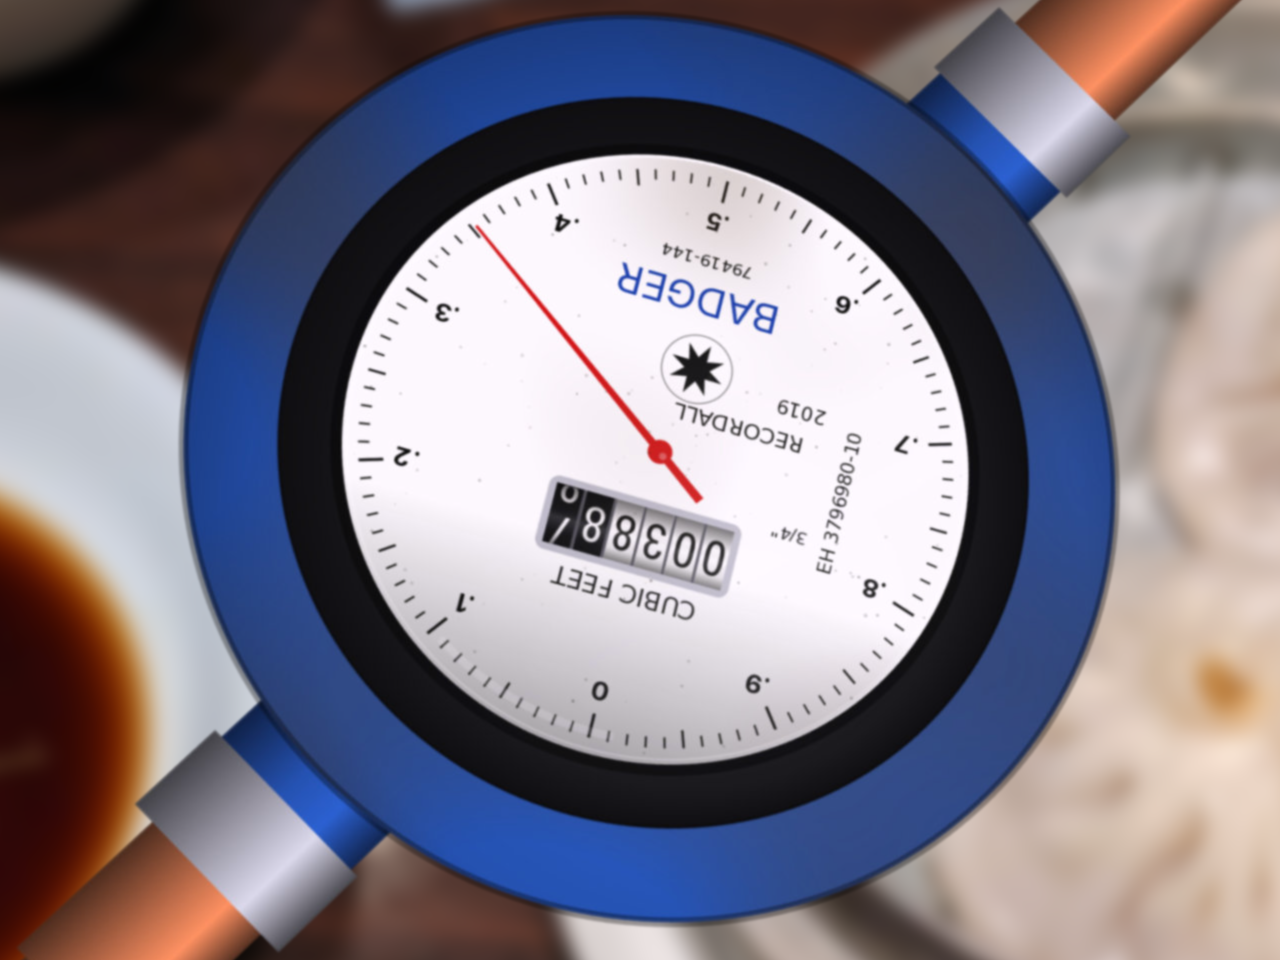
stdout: value=3887.35 unit=ft³
